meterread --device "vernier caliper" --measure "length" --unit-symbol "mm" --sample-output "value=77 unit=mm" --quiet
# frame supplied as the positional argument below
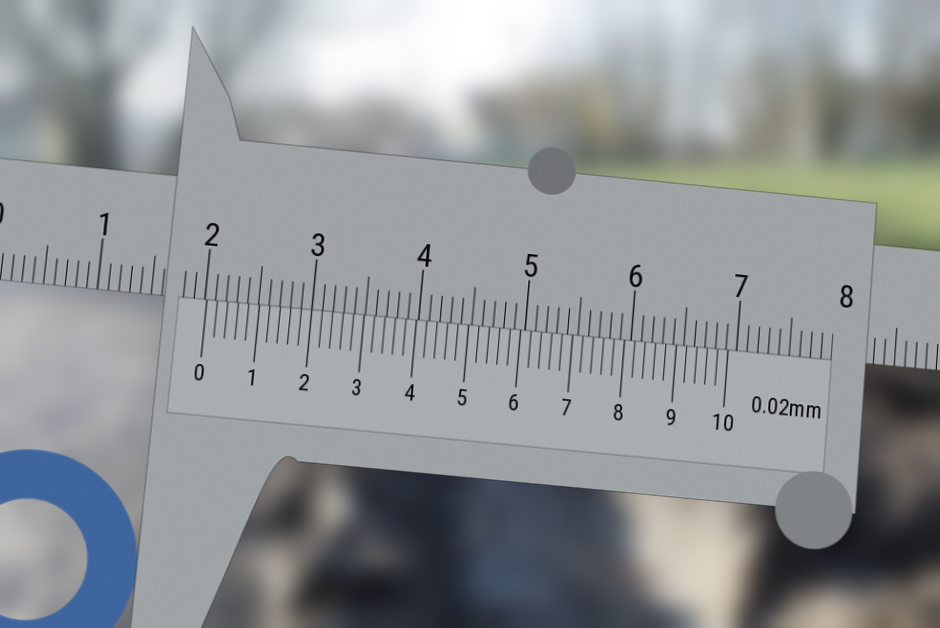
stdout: value=20.2 unit=mm
